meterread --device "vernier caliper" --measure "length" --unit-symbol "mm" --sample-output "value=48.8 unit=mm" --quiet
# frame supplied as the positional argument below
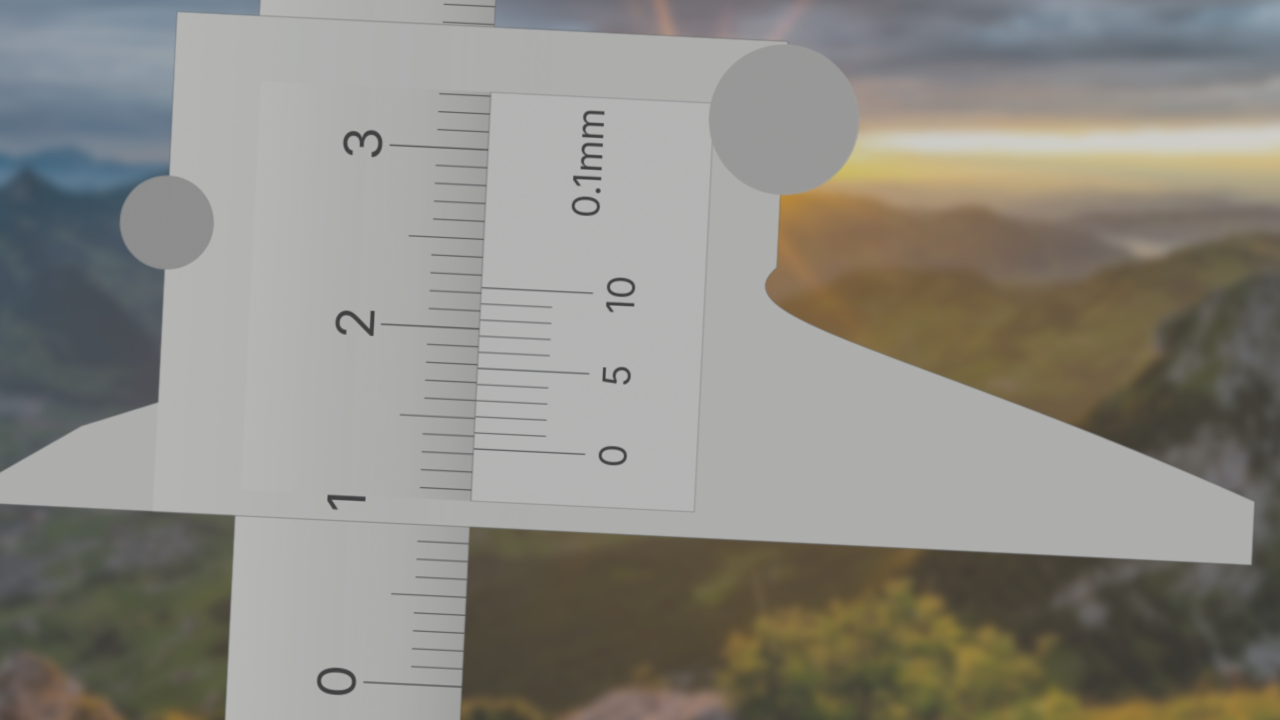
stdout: value=13.3 unit=mm
